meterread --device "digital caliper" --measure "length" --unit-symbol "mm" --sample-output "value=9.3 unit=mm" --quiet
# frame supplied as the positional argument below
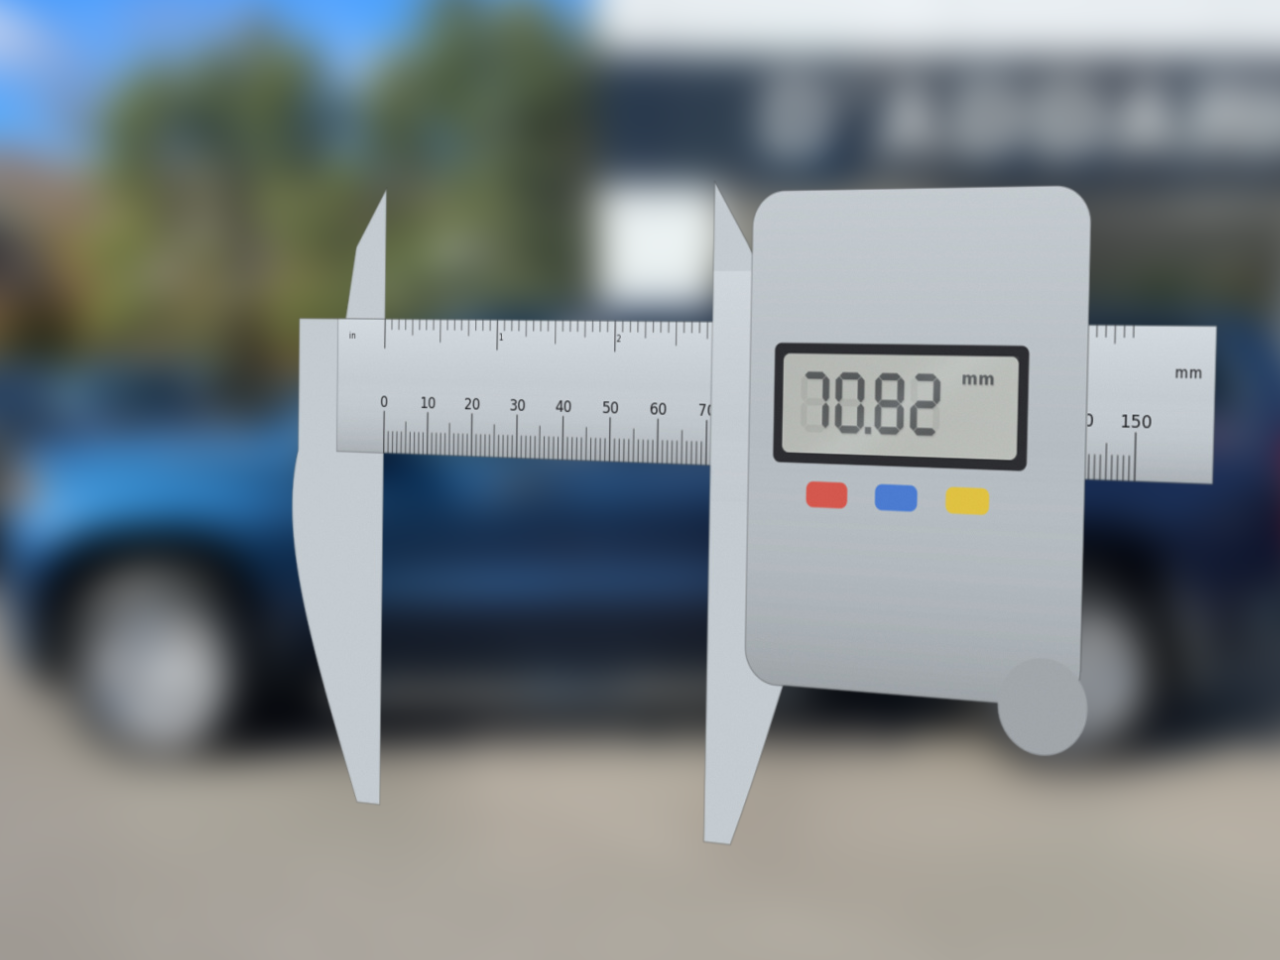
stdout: value=70.82 unit=mm
